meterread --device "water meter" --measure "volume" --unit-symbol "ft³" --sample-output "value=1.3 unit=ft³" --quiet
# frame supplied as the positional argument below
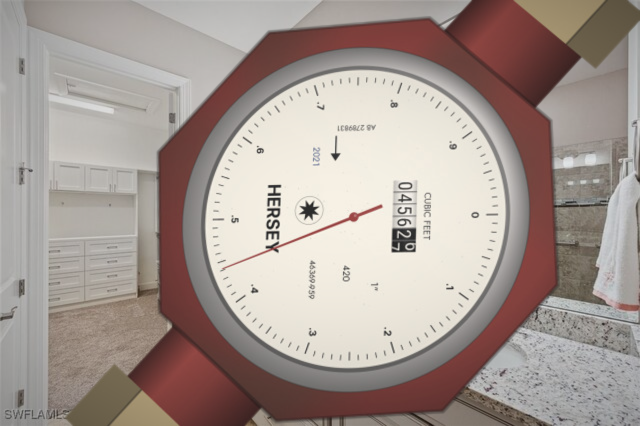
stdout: value=45626.44 unit=ft³
